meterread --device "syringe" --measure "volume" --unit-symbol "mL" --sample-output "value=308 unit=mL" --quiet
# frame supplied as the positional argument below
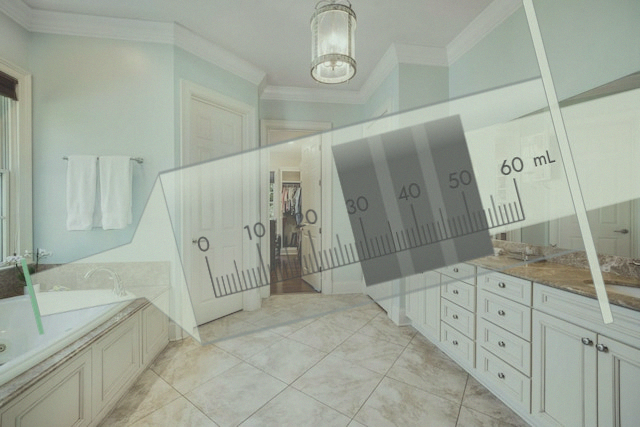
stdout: value=28 unit=mL
